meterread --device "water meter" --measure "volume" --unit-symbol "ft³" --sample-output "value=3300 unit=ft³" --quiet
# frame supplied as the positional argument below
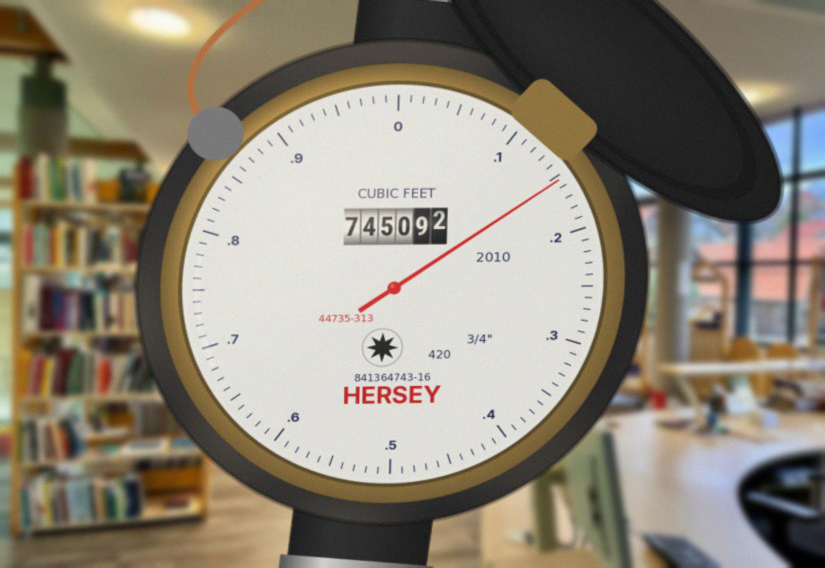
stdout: value=745092.15 unit=ft³
